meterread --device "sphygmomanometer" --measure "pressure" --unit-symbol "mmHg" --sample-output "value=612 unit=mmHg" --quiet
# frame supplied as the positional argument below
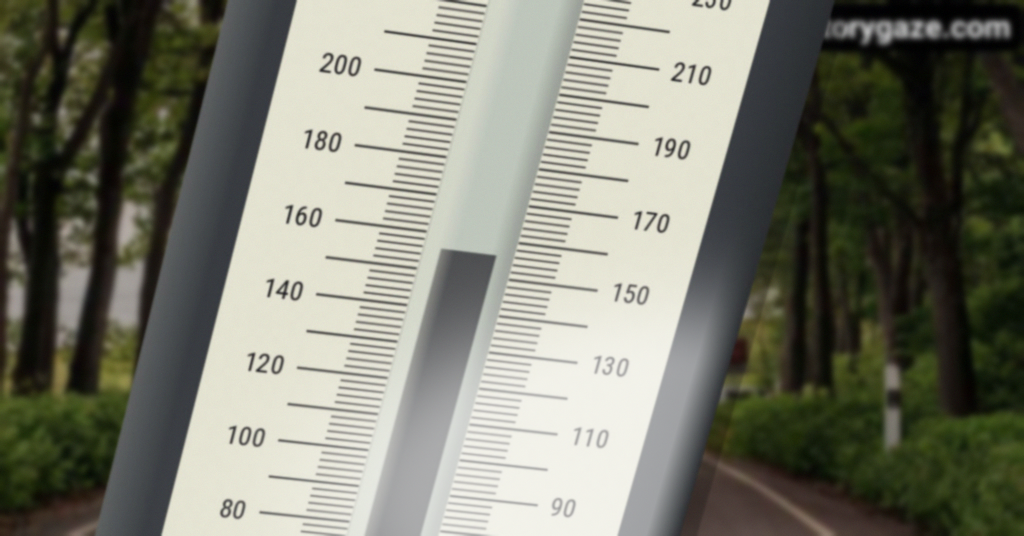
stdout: value=156 unit=mmHg
